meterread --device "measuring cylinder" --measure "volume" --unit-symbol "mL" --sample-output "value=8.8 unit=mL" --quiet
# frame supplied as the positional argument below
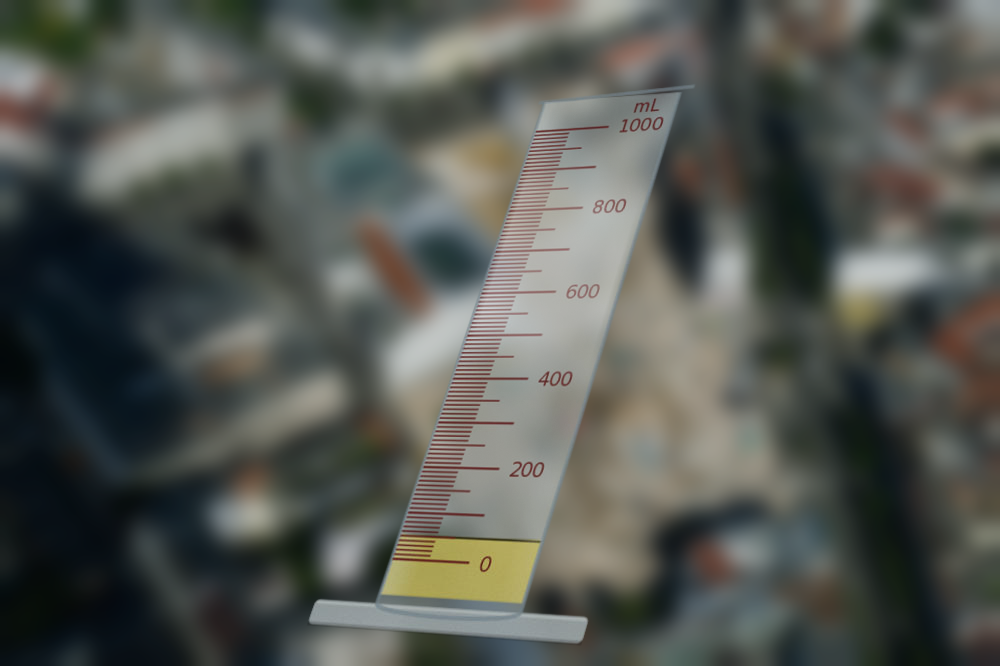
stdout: value=50 unit=mL
